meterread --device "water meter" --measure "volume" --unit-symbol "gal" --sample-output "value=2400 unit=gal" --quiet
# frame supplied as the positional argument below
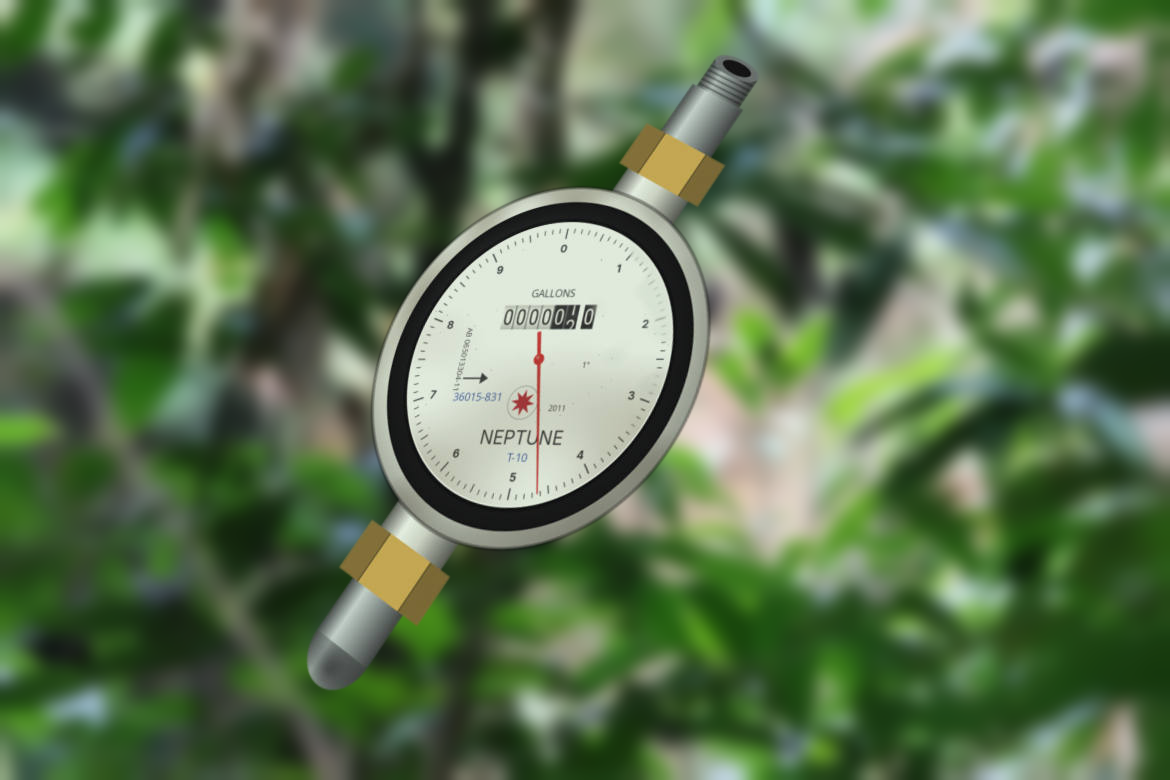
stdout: value=14.6 unit=gal
